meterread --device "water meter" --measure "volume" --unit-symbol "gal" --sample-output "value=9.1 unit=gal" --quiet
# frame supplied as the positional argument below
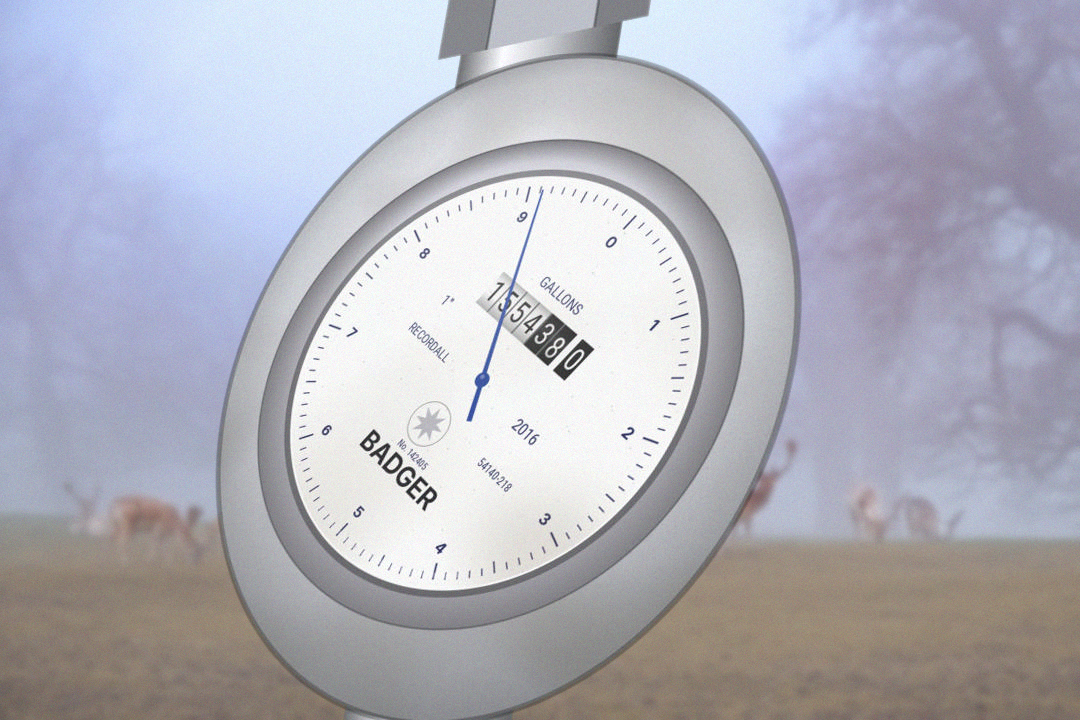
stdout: value=1554379.1 unit=gal
